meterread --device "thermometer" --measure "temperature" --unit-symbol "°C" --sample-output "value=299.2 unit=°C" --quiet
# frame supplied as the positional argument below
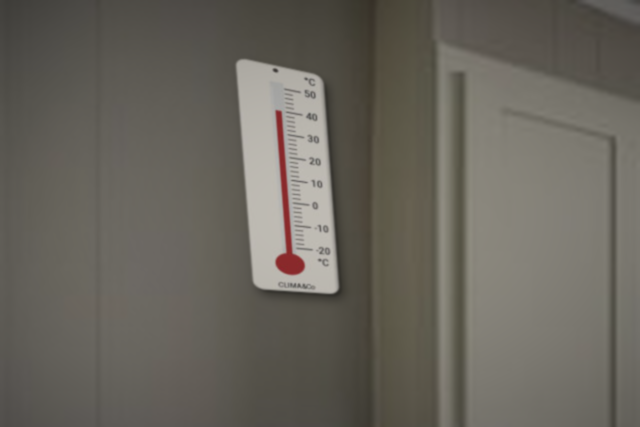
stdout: value=40 unit=°C
